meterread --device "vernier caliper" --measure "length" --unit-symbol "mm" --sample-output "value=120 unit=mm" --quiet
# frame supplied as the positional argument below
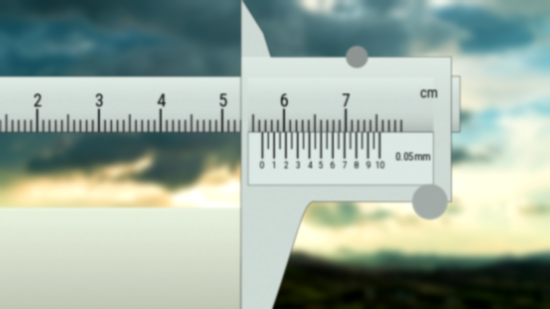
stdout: value=56.5 unit=mm
